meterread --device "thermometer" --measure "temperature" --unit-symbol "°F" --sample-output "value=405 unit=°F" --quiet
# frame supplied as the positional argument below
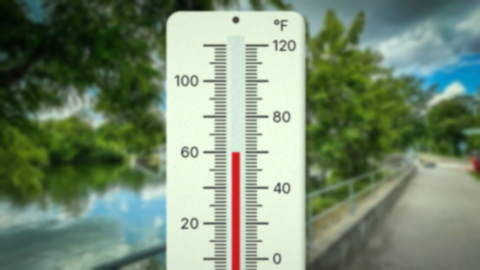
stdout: value=60 unit=°F
